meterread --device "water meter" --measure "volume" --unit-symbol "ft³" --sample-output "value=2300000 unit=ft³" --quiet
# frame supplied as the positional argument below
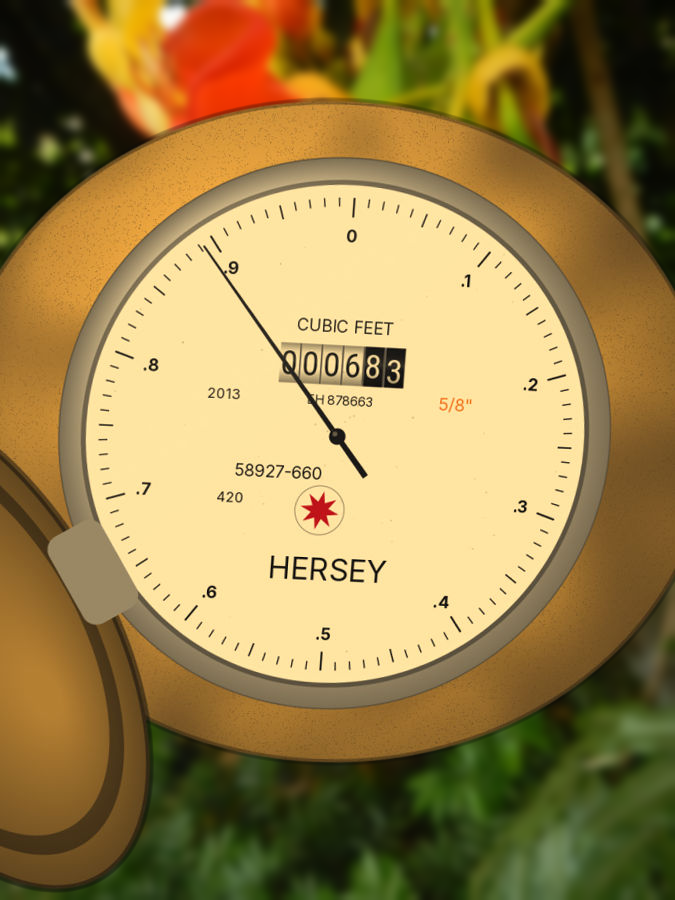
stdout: value=682.89 unit=ft³
